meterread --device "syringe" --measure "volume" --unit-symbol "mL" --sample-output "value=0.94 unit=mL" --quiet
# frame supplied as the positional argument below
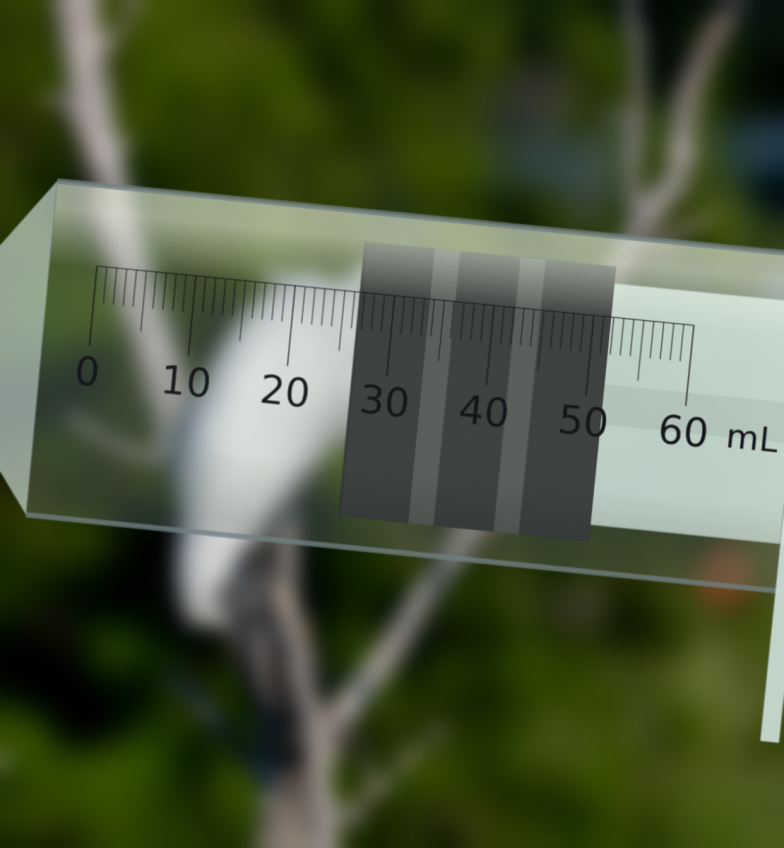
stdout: value=26.5 unit=mL
